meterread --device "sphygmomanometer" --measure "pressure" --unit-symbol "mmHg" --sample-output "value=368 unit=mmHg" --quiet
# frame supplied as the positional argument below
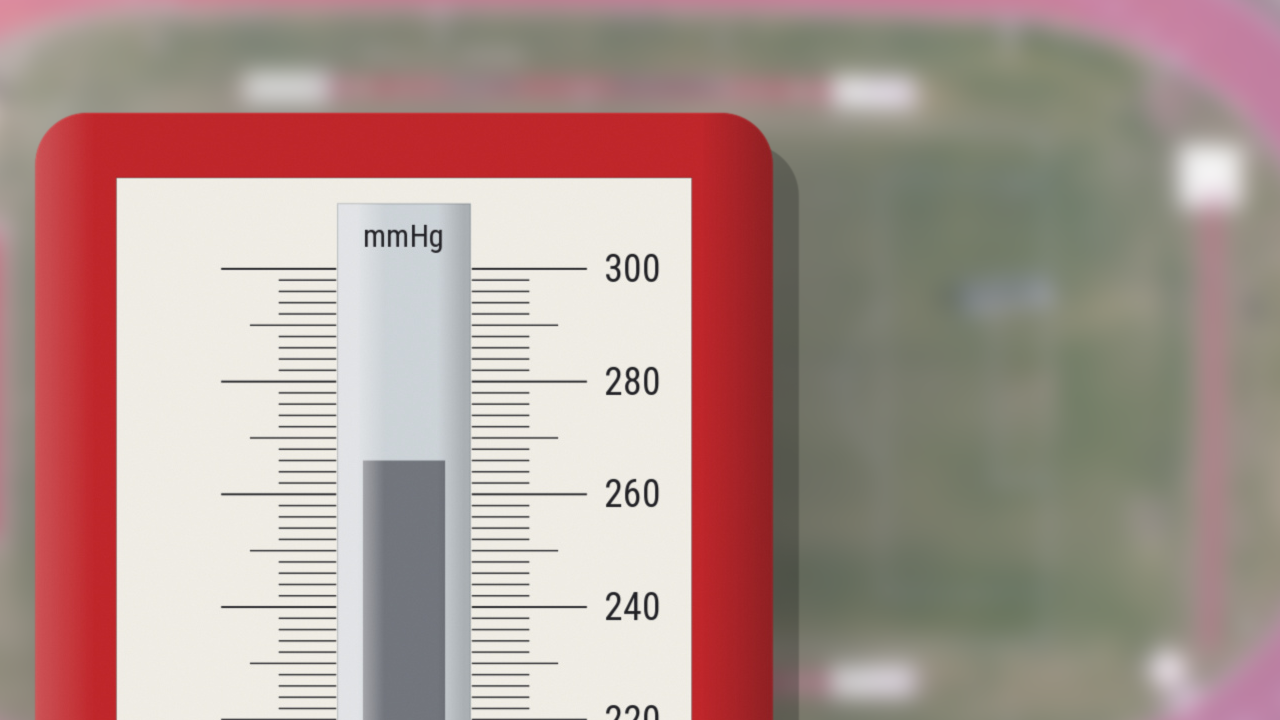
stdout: value=266 unit=mmHg
